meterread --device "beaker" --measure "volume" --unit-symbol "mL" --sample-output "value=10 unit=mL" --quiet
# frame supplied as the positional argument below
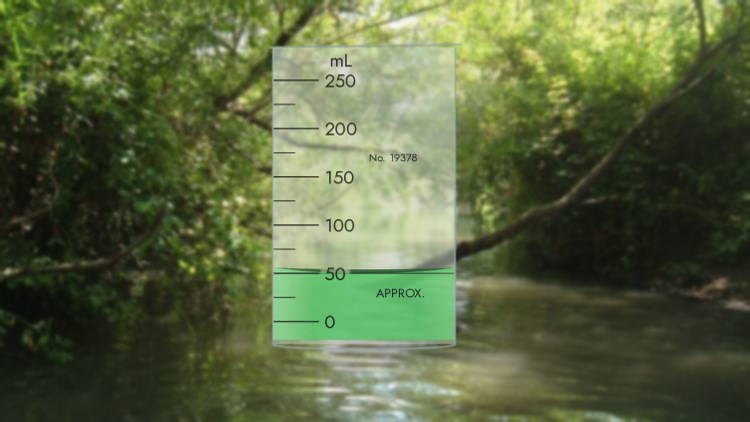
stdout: value=50 unit=mL
